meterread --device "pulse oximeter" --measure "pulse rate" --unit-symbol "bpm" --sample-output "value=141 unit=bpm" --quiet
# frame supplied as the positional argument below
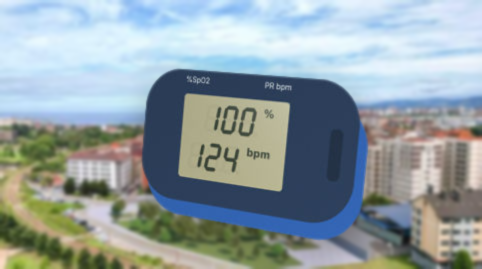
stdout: value=124 unit=bpm
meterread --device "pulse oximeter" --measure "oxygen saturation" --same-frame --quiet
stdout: value=100 unit=%
